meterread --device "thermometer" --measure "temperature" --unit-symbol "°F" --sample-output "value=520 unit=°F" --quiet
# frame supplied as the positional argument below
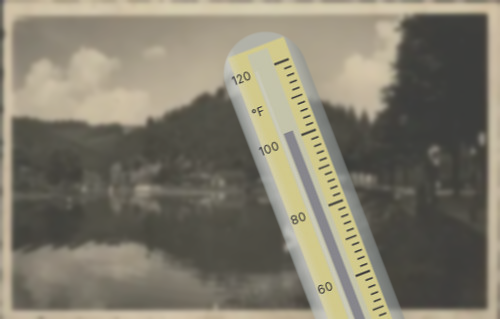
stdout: value=102 unit=°F
